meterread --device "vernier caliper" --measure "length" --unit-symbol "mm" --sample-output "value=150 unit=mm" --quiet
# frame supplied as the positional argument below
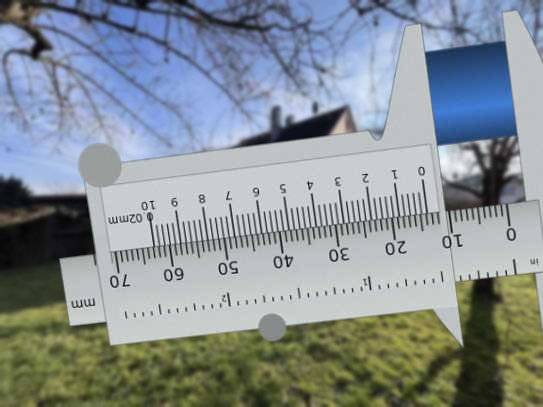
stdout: value=13.8 unit=mm
